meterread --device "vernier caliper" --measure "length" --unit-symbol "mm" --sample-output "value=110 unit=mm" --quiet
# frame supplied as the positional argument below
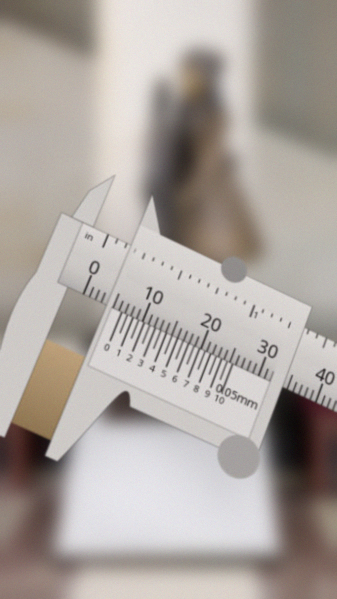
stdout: value=6.5 unit=mm
